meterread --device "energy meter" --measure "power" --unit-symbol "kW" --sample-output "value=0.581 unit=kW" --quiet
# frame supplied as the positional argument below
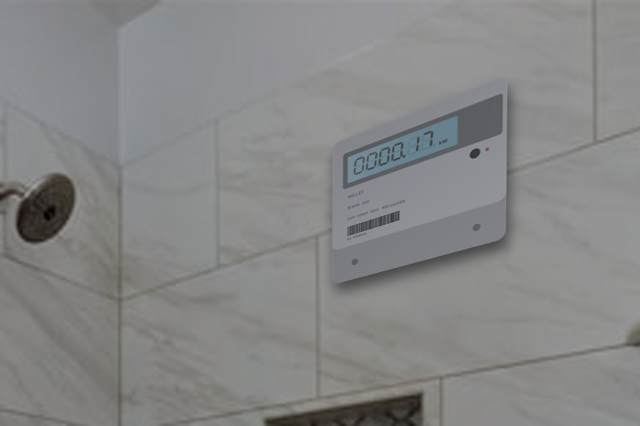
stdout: value=0.17 unit=kW
